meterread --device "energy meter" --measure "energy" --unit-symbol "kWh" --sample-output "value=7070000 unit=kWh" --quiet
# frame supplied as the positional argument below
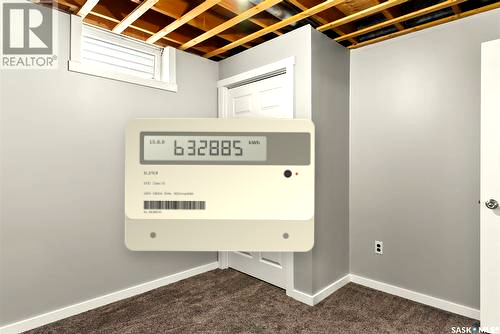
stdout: value=632885 unit=kWh
